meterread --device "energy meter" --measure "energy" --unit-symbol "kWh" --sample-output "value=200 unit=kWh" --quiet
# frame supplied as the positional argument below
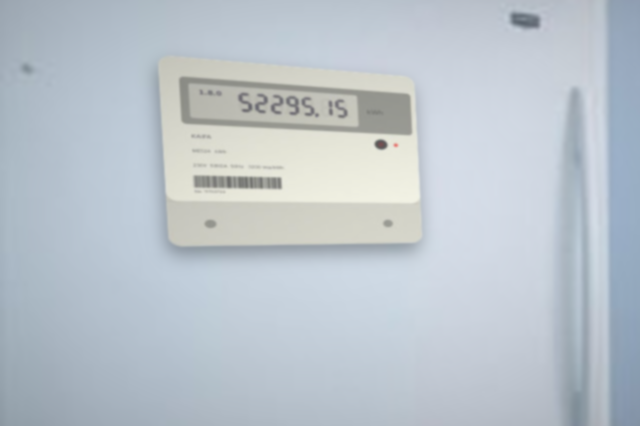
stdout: value=52295.15 unit=kWh
